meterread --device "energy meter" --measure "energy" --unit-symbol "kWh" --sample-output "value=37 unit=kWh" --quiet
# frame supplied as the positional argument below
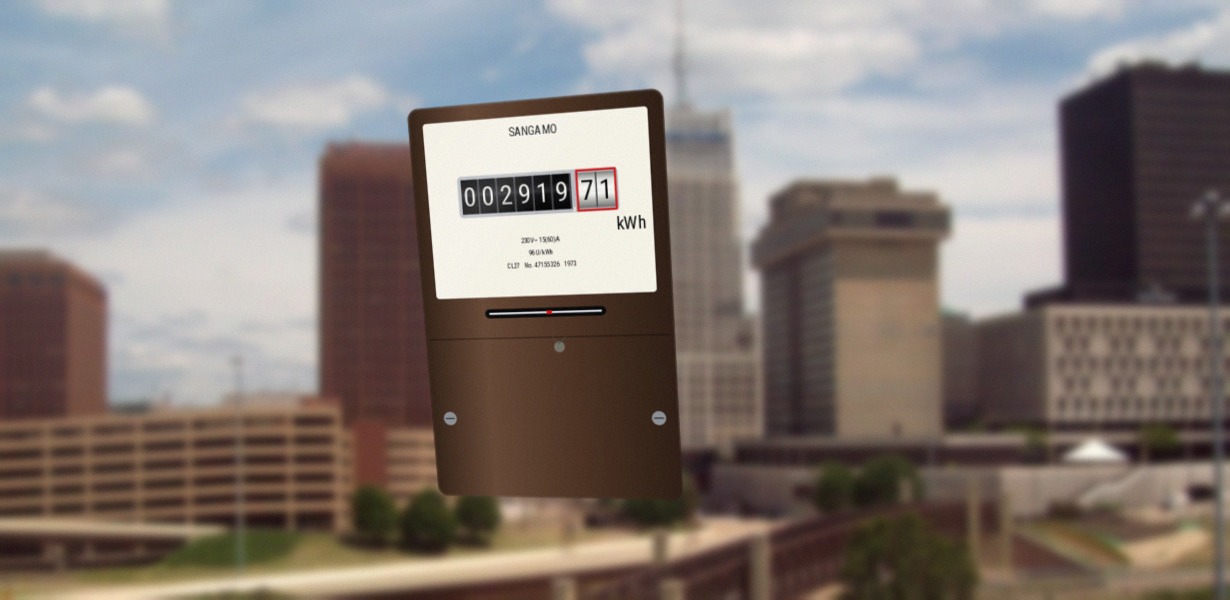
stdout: value=2919.71 unit=kWh
